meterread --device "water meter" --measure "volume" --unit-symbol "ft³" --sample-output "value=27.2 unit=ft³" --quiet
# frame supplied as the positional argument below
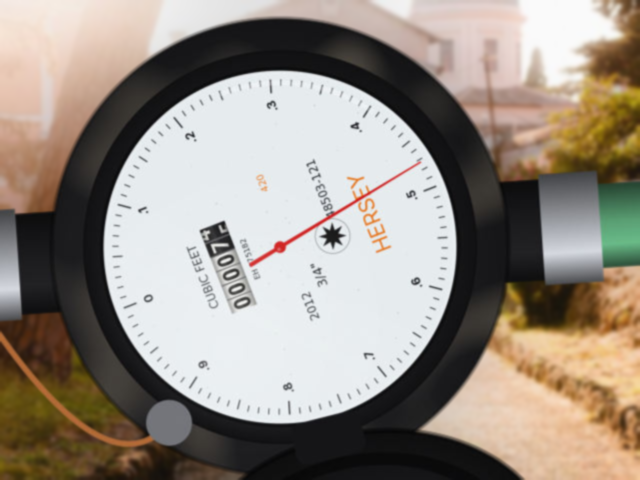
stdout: value=74.47 unit=ft³
